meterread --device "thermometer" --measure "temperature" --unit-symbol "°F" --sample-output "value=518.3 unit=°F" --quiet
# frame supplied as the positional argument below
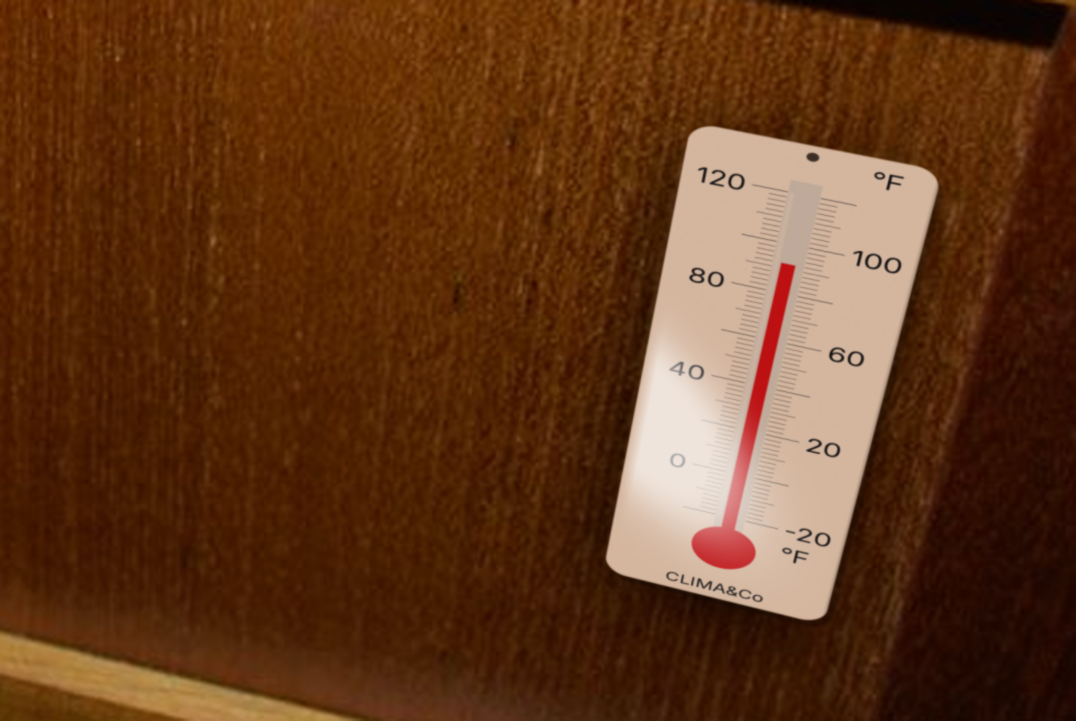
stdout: value=92 unit=°F
